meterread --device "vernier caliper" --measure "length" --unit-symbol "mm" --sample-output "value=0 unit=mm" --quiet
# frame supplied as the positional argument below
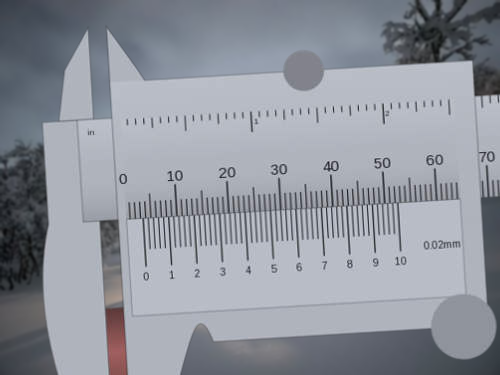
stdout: value=3.5 unit=mm
